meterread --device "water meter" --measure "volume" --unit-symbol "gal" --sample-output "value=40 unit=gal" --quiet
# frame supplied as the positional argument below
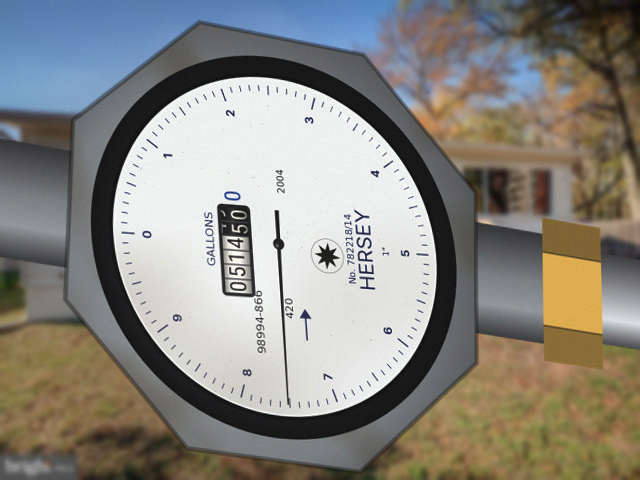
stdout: value=514497.5 unit=gal
